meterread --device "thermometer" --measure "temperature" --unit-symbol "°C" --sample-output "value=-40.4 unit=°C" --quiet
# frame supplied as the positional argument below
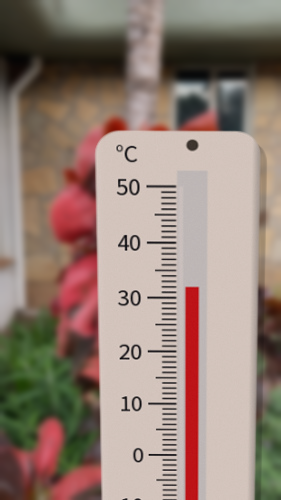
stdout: value=32 unit=°C
